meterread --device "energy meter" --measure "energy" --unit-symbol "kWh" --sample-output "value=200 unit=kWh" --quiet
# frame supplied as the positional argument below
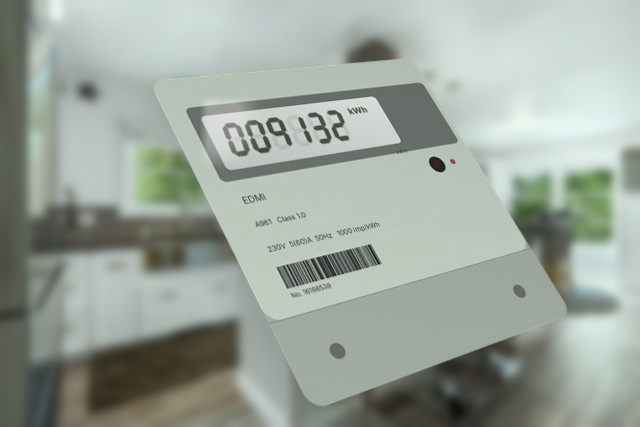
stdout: value=9132 unit=kWh
